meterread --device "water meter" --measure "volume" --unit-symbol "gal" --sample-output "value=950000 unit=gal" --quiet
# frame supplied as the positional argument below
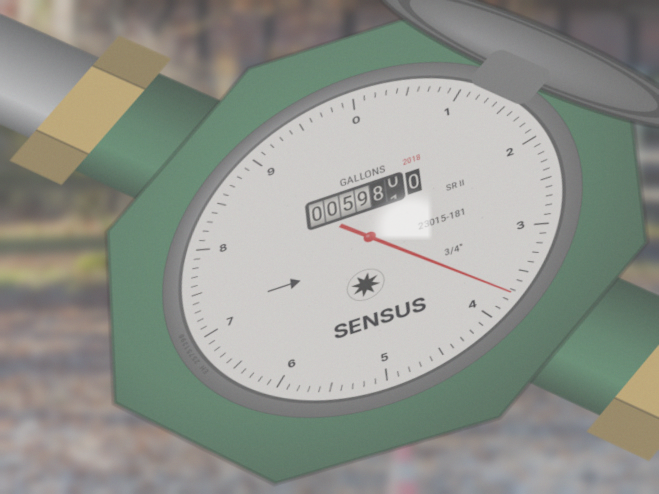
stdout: value=59803.7 unit=gal
